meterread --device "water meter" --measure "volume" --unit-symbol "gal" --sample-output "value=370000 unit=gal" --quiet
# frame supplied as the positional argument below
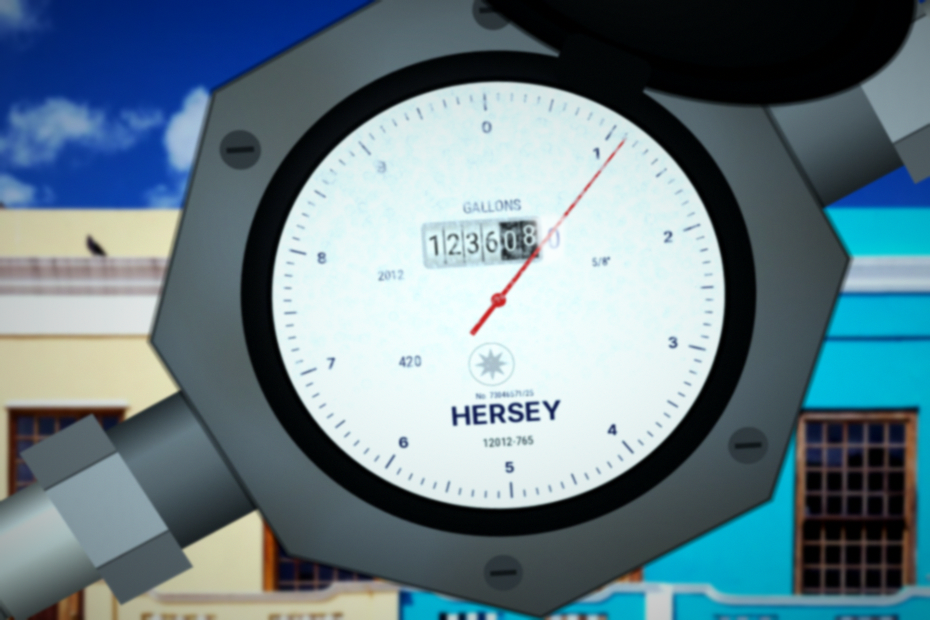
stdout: value=1236081.1 unit=gal
